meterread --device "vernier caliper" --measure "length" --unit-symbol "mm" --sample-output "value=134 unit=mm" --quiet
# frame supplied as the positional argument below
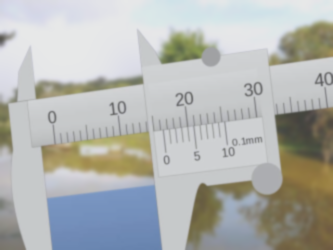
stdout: value=16.4 unit=mm
